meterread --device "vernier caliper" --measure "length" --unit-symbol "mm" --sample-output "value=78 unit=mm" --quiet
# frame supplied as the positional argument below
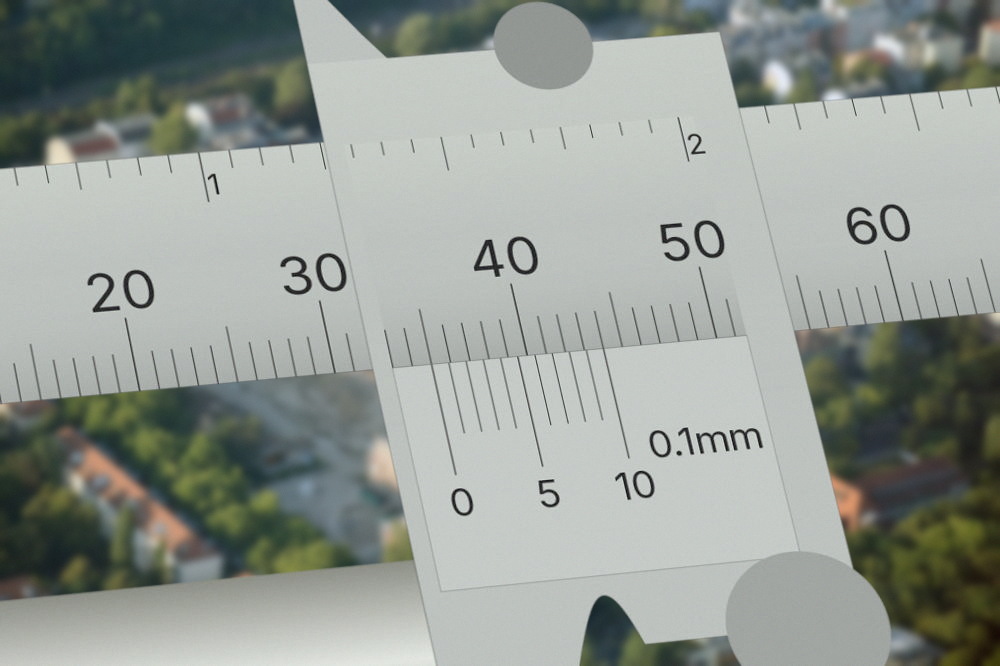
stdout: value=35.0 unit=mm
